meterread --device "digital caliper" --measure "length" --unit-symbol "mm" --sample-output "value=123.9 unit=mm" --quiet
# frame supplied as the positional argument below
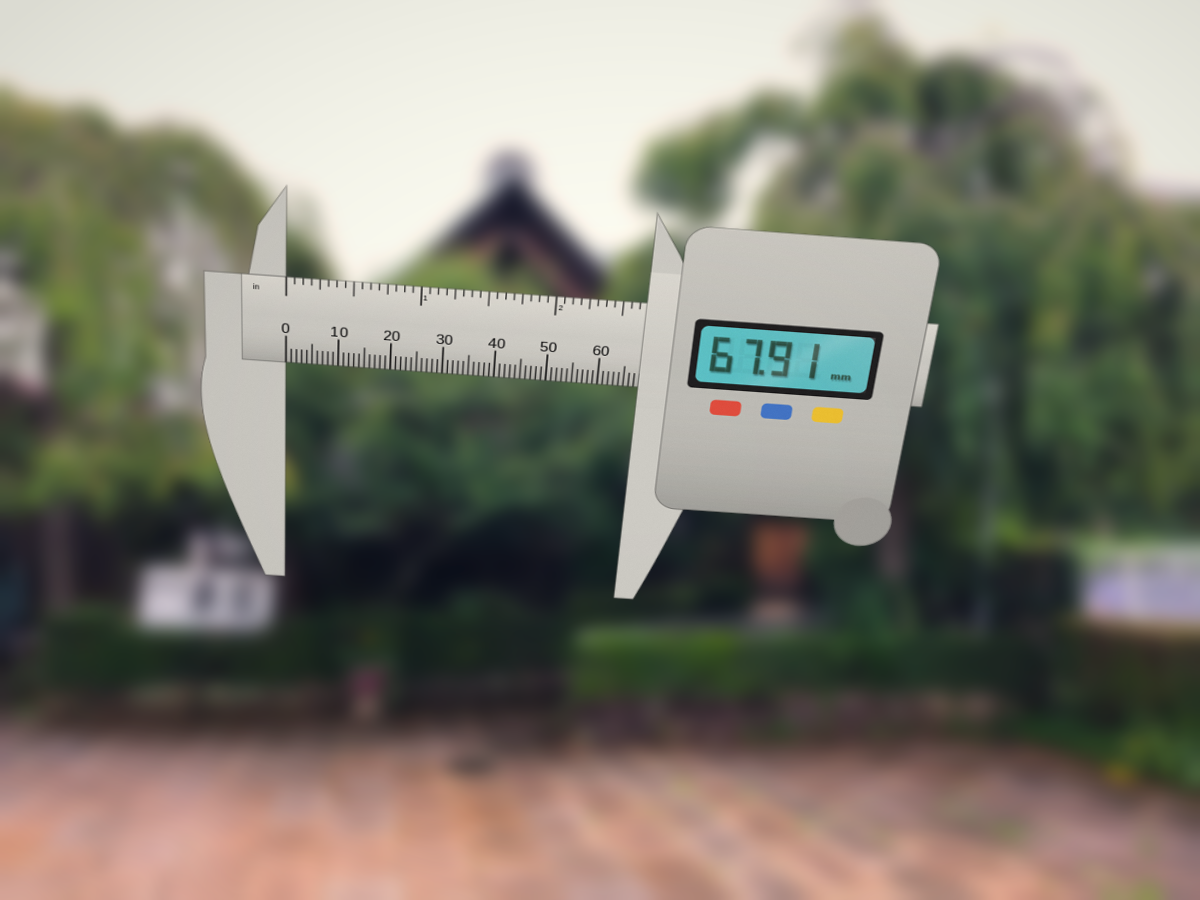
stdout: value=67.91 unit=mm
